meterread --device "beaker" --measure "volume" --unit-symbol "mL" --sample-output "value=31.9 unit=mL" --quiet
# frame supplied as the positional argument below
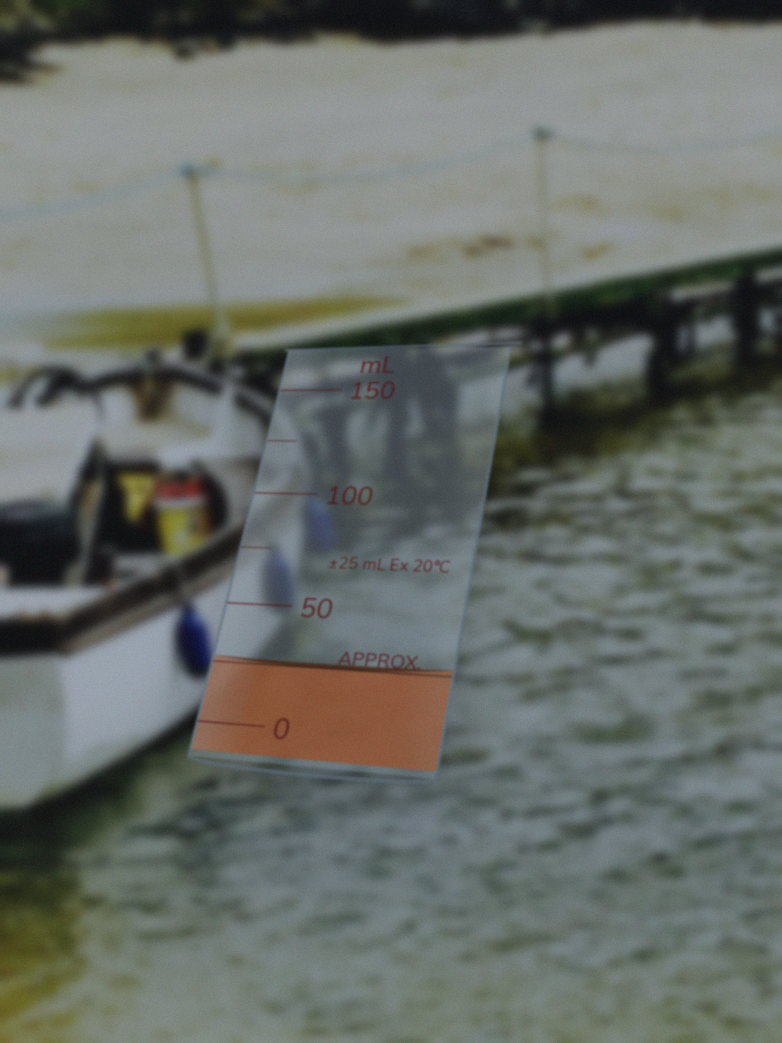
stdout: value=25 unit=mL
